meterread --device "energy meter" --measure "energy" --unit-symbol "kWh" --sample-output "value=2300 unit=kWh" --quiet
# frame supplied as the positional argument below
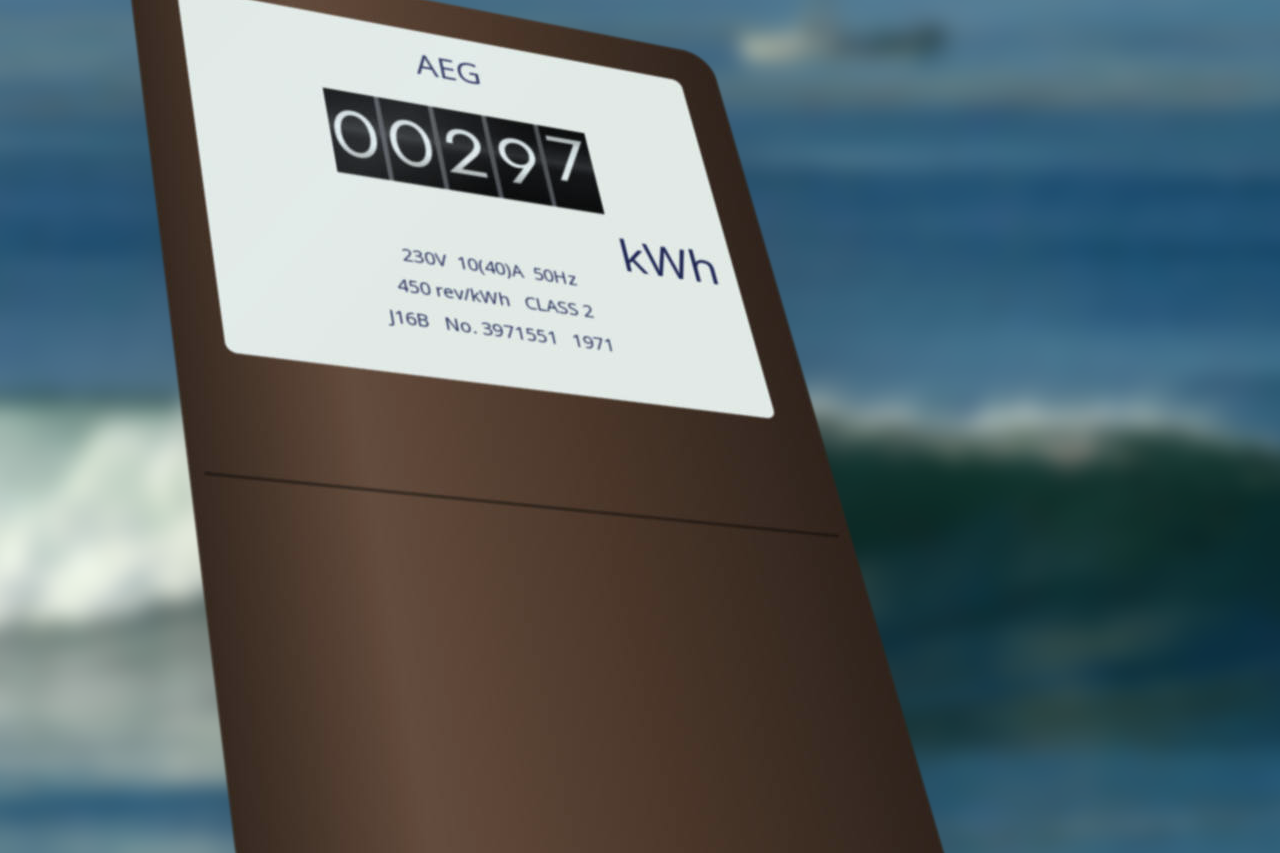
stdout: value=297 unit=kWh
